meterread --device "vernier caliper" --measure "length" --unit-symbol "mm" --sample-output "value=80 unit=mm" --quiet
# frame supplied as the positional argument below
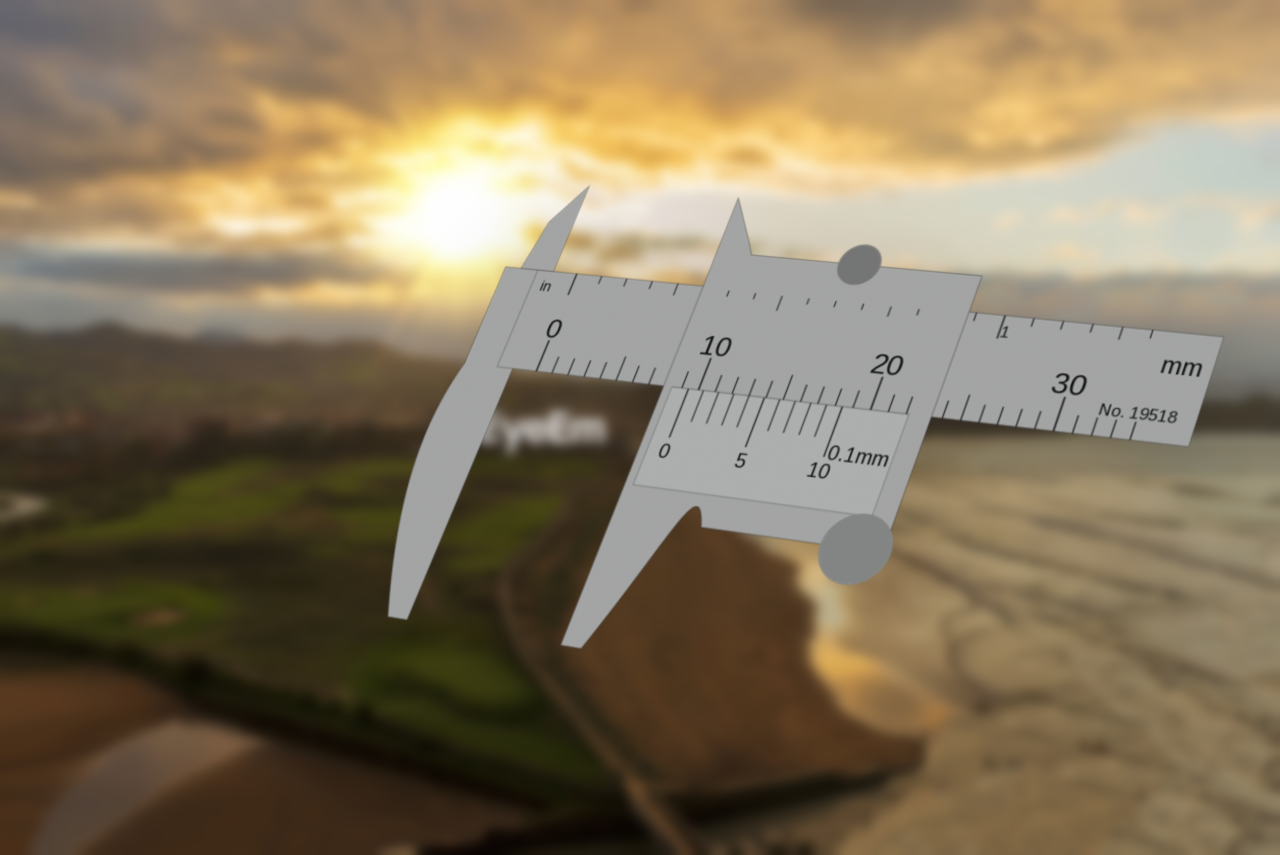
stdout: value=9.4 unit=mm
